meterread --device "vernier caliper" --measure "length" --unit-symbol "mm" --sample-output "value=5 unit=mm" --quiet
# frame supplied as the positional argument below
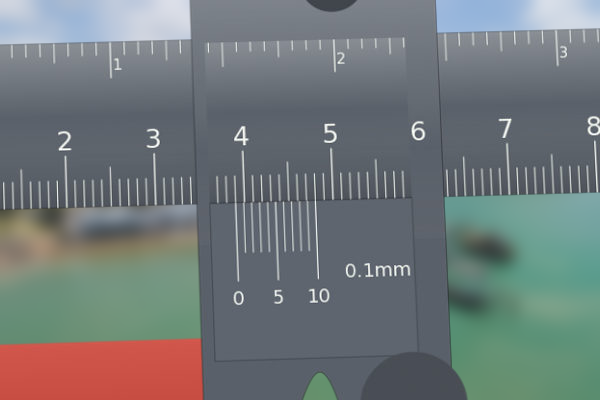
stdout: value=39.0 unit=mm
